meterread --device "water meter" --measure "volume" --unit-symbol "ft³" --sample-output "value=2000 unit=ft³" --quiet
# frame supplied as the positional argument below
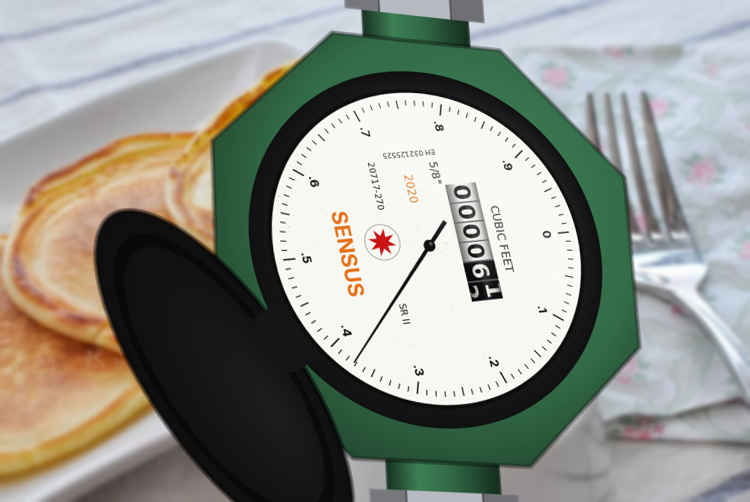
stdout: value=61.37 unit=ft³
